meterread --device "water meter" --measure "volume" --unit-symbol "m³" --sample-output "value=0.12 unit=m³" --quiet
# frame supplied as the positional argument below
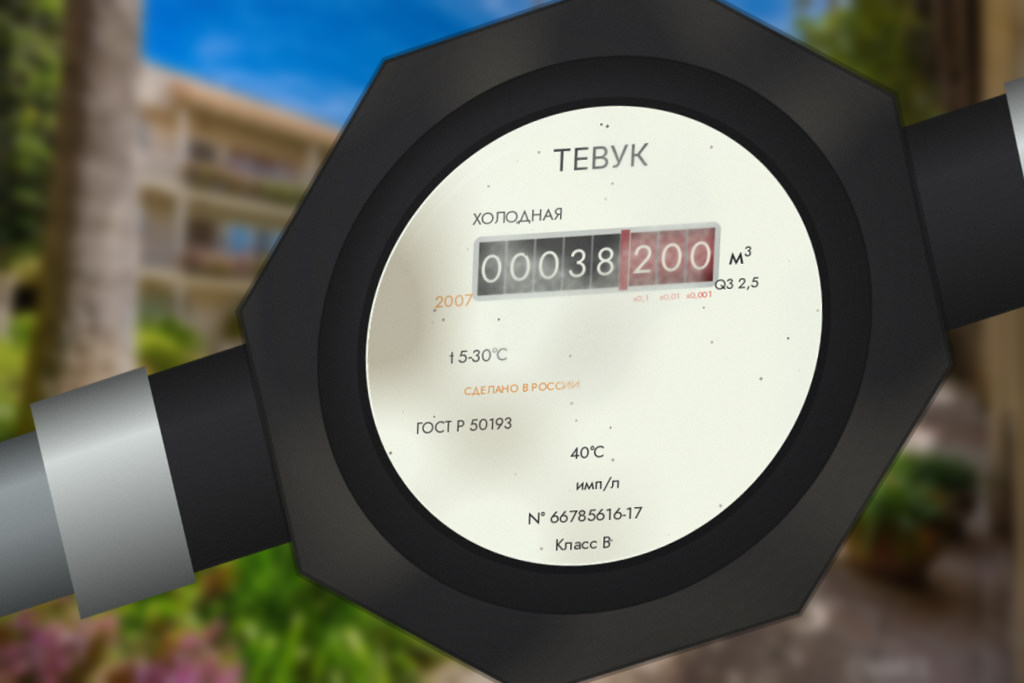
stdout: value=38.200 unit=m³
